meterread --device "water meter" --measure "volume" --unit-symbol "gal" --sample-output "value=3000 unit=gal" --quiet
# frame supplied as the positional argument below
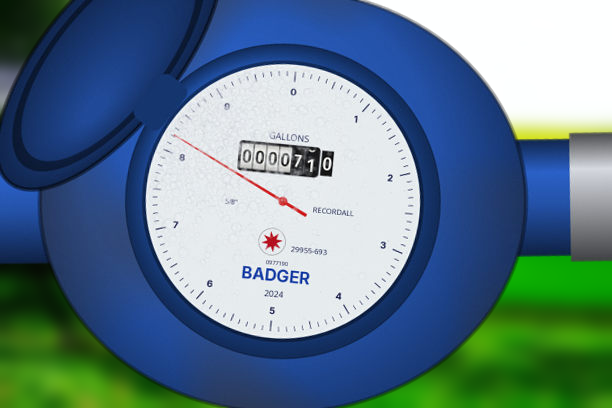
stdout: value=708.2 unit=gal
